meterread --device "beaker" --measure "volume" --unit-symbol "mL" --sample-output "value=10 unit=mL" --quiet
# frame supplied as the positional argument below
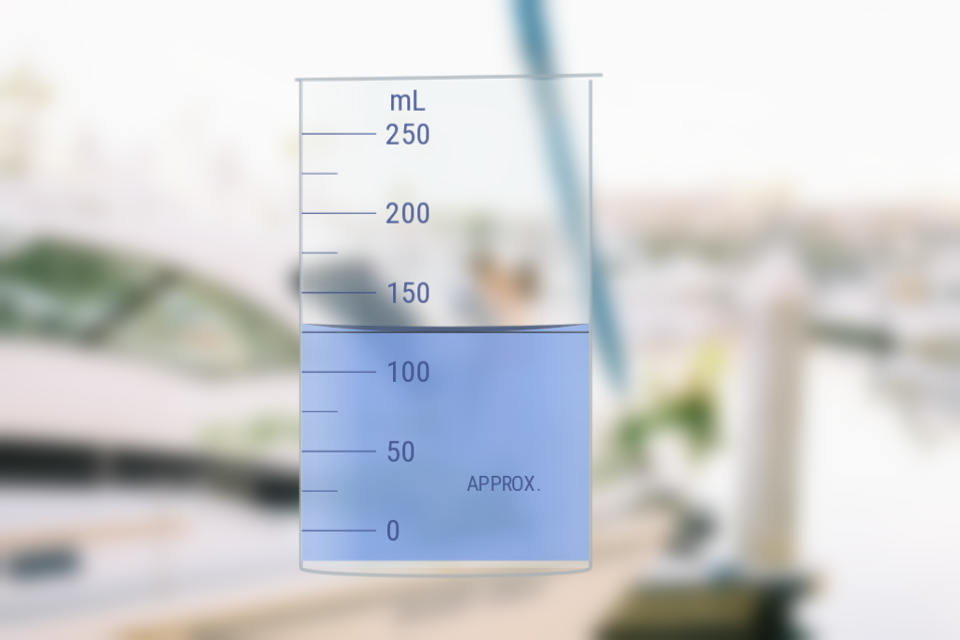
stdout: value=125 unit=mL
